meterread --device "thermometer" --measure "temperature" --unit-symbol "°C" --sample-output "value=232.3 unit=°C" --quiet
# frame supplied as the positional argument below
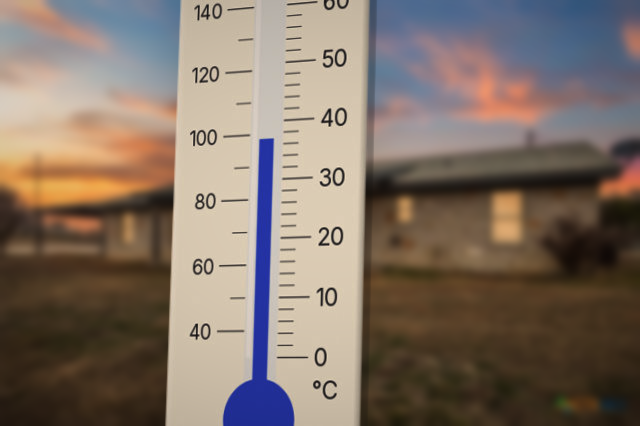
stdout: value=37 unit=°C
